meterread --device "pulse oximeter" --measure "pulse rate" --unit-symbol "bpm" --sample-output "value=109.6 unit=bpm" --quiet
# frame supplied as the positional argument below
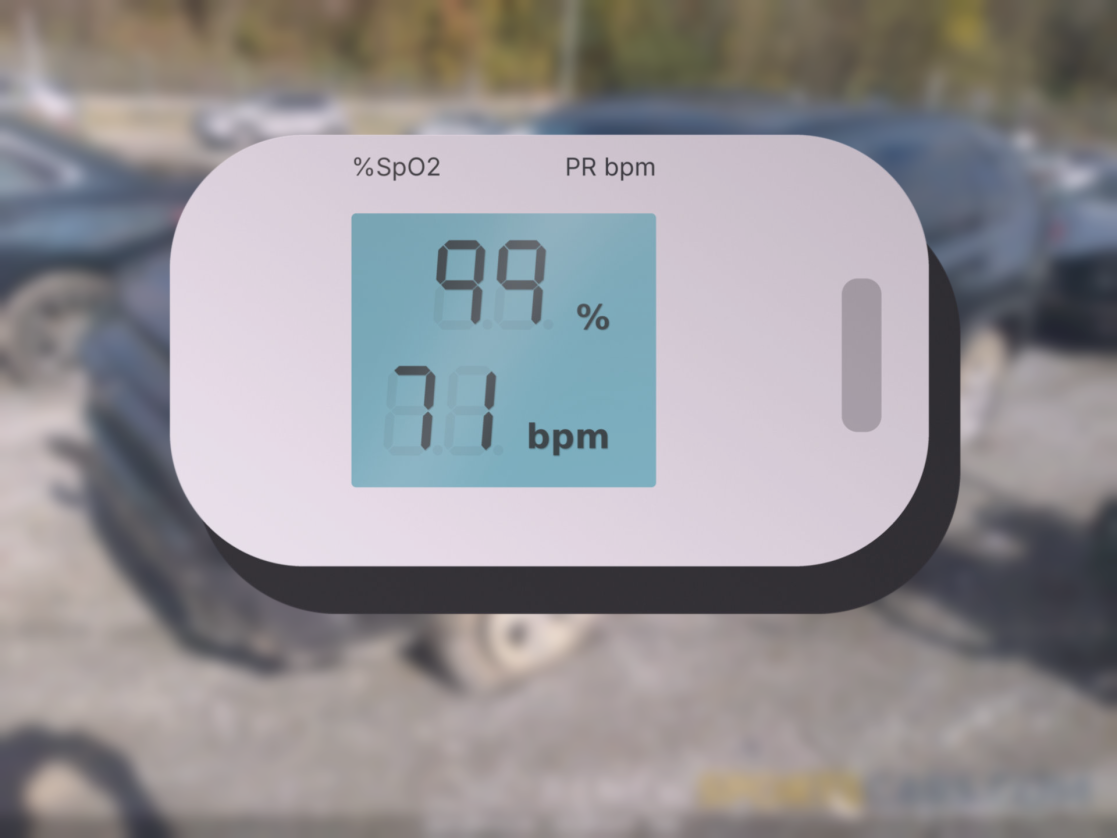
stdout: value=71 unit=bpm
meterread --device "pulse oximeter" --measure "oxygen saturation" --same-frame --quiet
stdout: value=99 unit=%
